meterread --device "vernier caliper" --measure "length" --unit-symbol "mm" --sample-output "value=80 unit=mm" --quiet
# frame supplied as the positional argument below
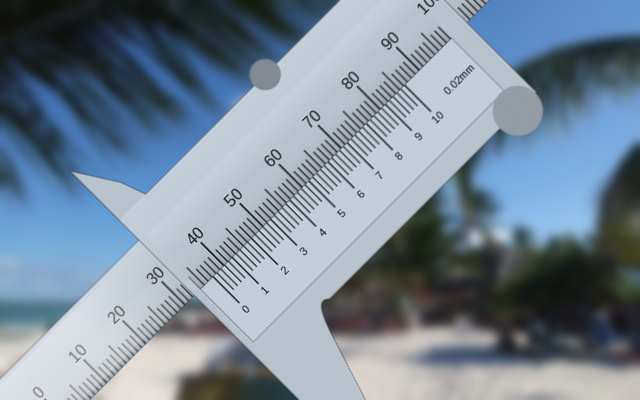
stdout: value=37.2 unit=mm
